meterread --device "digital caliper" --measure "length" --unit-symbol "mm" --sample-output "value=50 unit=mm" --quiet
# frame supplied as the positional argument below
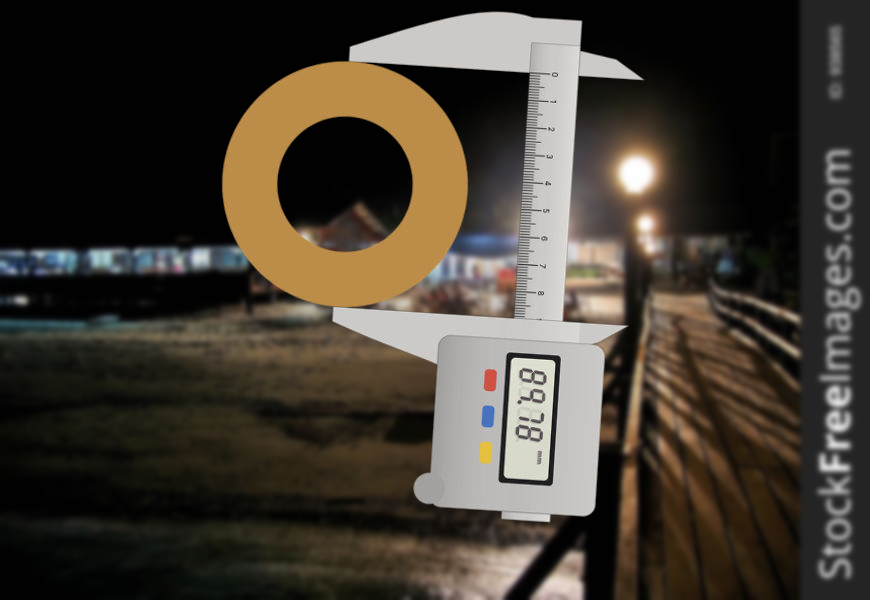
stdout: value=89.78 unit=mm
